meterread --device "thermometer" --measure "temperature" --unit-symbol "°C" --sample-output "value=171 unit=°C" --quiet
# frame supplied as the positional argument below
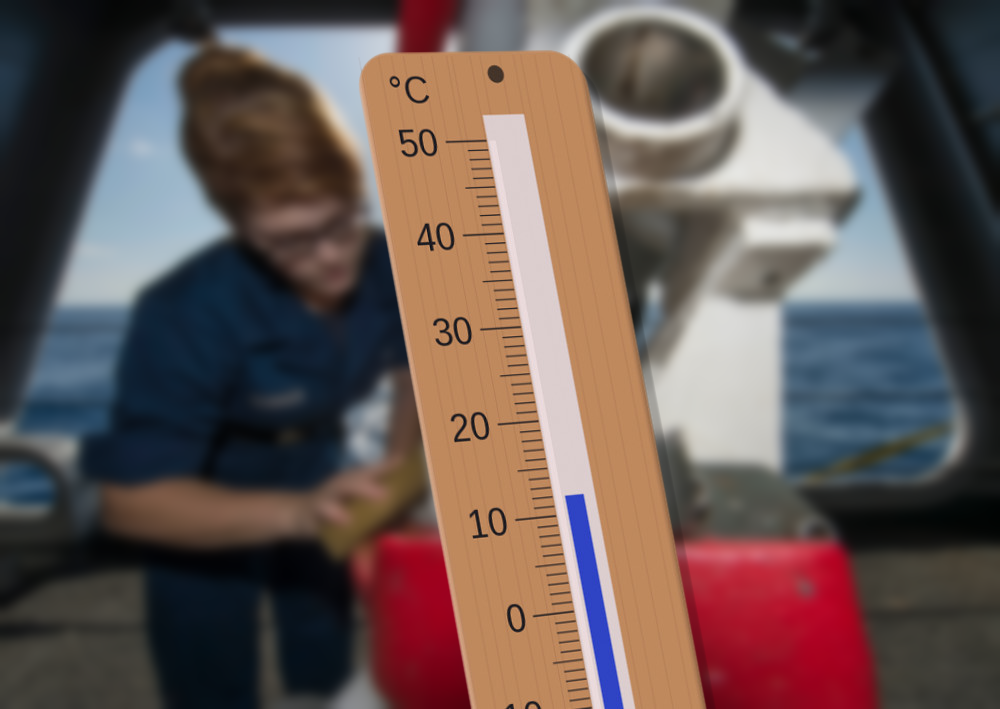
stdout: value=12 unit=°C
